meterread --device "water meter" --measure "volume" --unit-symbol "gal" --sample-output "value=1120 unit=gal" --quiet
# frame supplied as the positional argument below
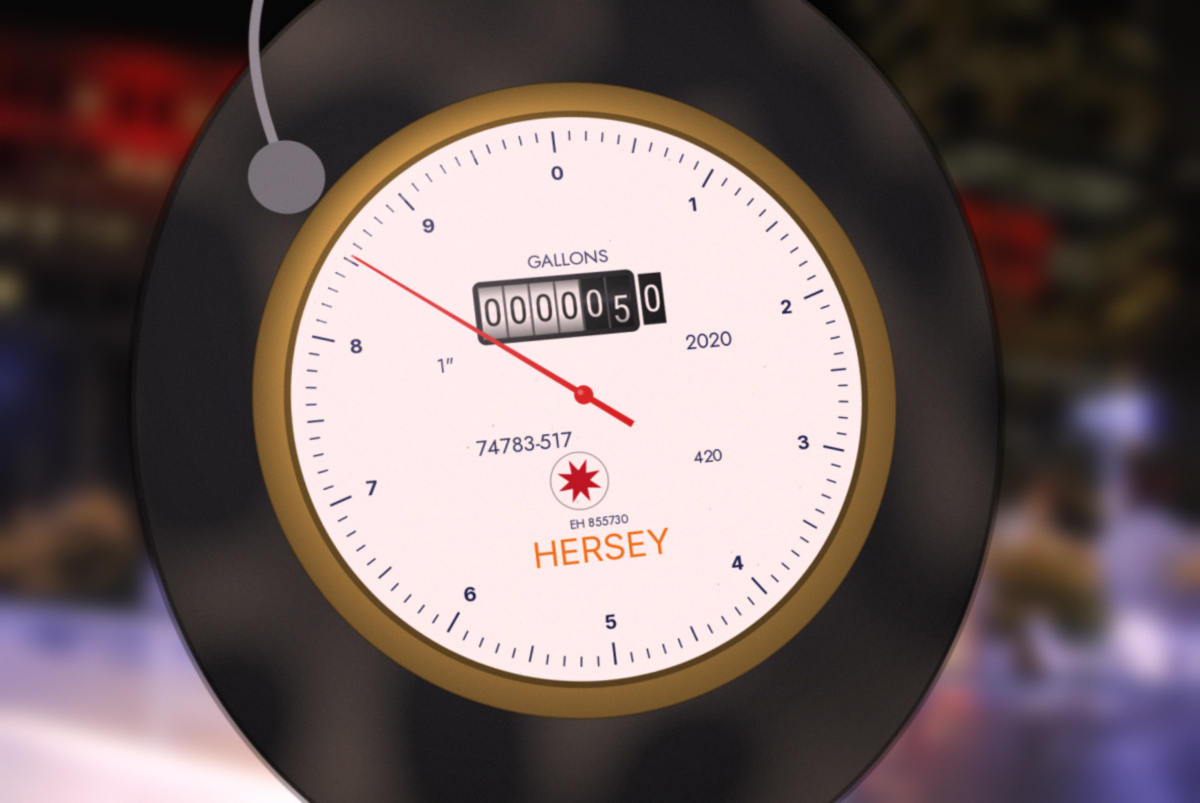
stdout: value=48.5 unit=gal
